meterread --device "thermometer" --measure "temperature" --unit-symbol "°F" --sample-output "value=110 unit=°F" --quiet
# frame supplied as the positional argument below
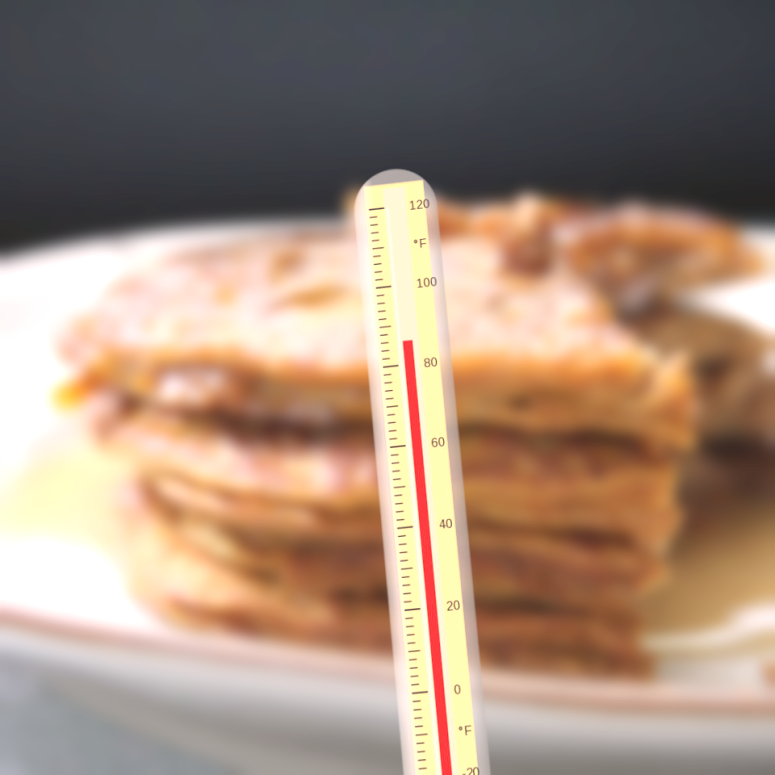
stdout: value=86 unit=°F
